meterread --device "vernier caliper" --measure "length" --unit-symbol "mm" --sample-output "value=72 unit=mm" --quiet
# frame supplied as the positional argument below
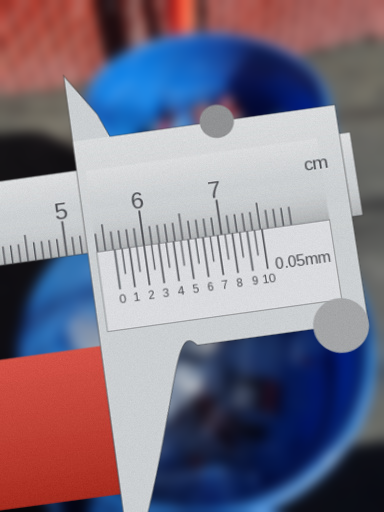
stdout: value=56.2 unit=mm
